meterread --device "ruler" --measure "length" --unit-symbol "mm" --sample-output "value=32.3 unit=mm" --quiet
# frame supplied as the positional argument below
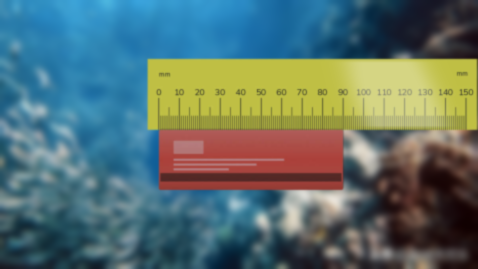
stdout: value=90 unit=mm
